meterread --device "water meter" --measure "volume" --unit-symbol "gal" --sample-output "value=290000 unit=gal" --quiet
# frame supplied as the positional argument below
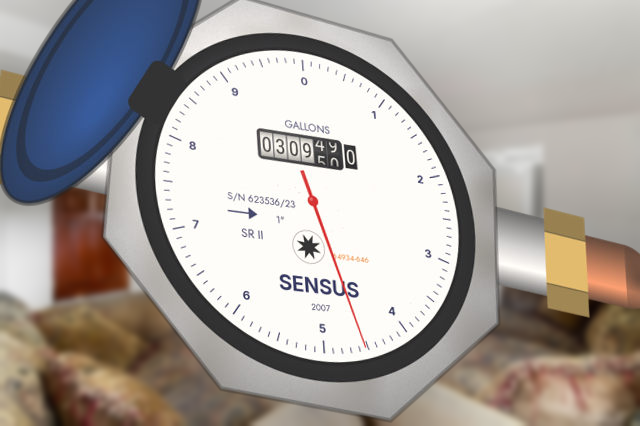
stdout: value=309494.5 unit=gal
